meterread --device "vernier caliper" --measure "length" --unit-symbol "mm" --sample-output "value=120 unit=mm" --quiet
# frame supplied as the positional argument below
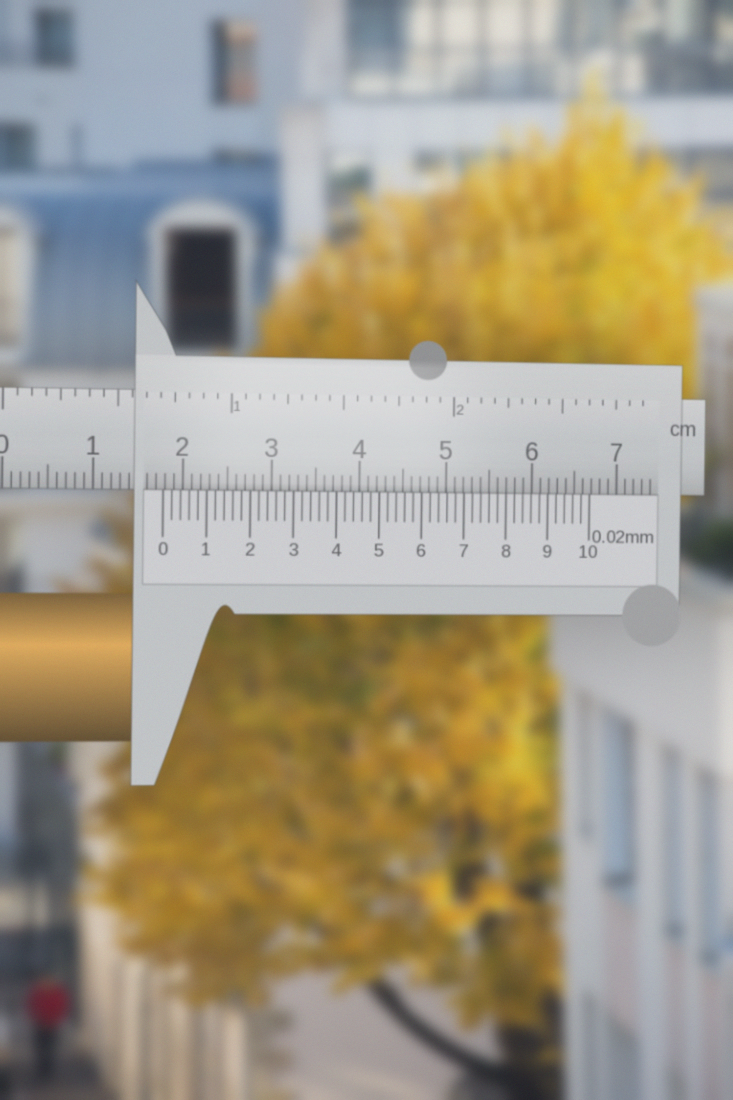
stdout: value=17.8 unit=mm
